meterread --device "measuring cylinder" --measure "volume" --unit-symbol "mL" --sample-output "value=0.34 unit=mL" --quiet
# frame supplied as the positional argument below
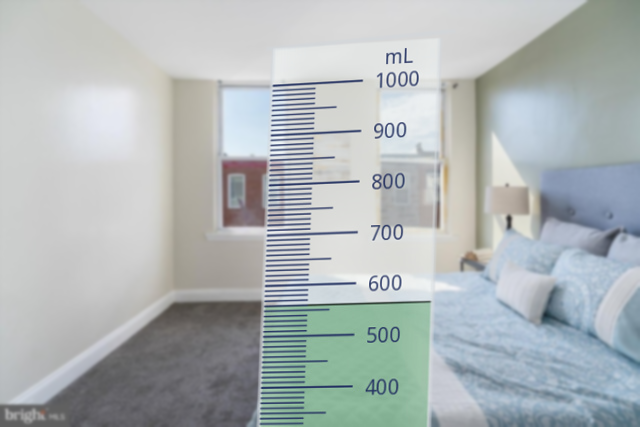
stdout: value=560 unit=mL
